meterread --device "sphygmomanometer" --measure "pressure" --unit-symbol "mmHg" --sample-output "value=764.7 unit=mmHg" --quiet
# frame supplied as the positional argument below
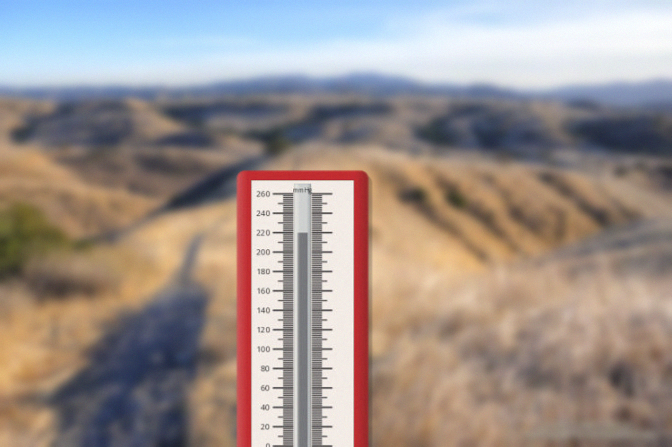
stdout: value=220 unit=mmHg
